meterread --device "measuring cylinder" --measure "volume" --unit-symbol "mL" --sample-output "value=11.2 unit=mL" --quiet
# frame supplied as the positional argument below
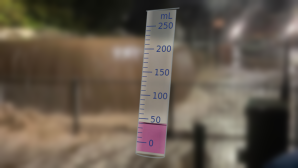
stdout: value=40 unit=mL
